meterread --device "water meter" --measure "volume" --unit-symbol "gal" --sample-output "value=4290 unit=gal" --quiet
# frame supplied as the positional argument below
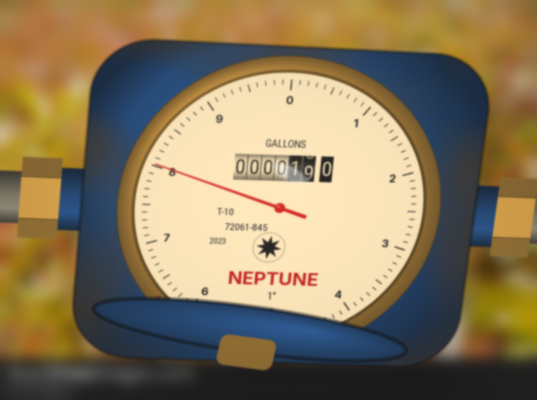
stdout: value=188.0 unit=gal
